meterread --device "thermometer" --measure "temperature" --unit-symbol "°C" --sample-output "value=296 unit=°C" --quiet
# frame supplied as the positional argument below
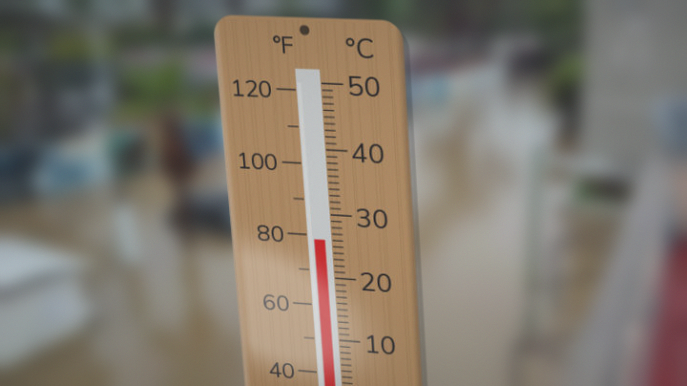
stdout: value=26 unit=°C
